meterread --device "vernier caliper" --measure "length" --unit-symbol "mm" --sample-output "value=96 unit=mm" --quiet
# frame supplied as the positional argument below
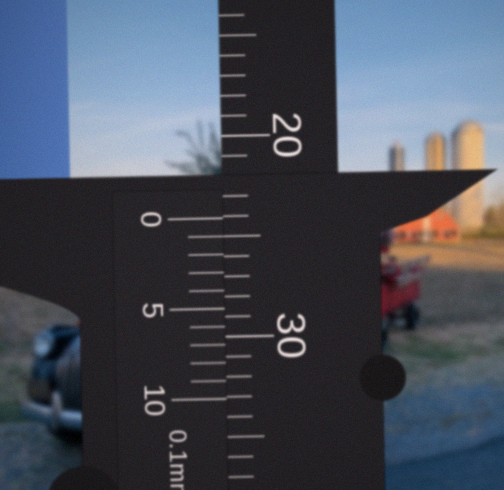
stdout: value=24.1 unit=mm
